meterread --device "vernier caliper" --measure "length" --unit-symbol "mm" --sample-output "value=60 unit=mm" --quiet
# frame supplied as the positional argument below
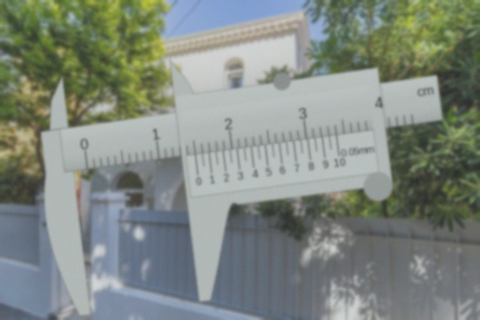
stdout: value=15.0 unit=mm
